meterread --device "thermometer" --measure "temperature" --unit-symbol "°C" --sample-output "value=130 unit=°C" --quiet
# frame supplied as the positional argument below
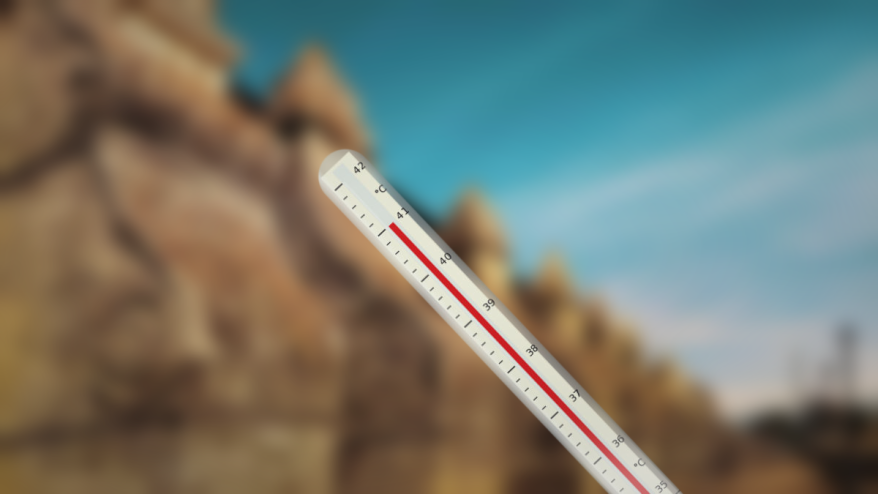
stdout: value=41 unit=°C
